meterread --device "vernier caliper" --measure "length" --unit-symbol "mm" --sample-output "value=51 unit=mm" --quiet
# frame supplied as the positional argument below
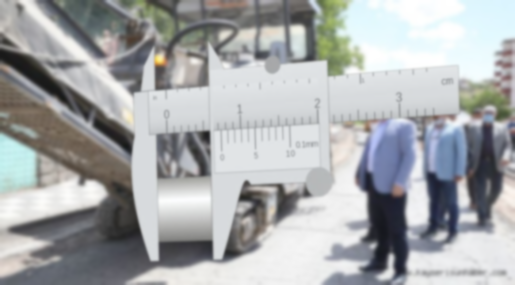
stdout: value=7.4 unit=mm
